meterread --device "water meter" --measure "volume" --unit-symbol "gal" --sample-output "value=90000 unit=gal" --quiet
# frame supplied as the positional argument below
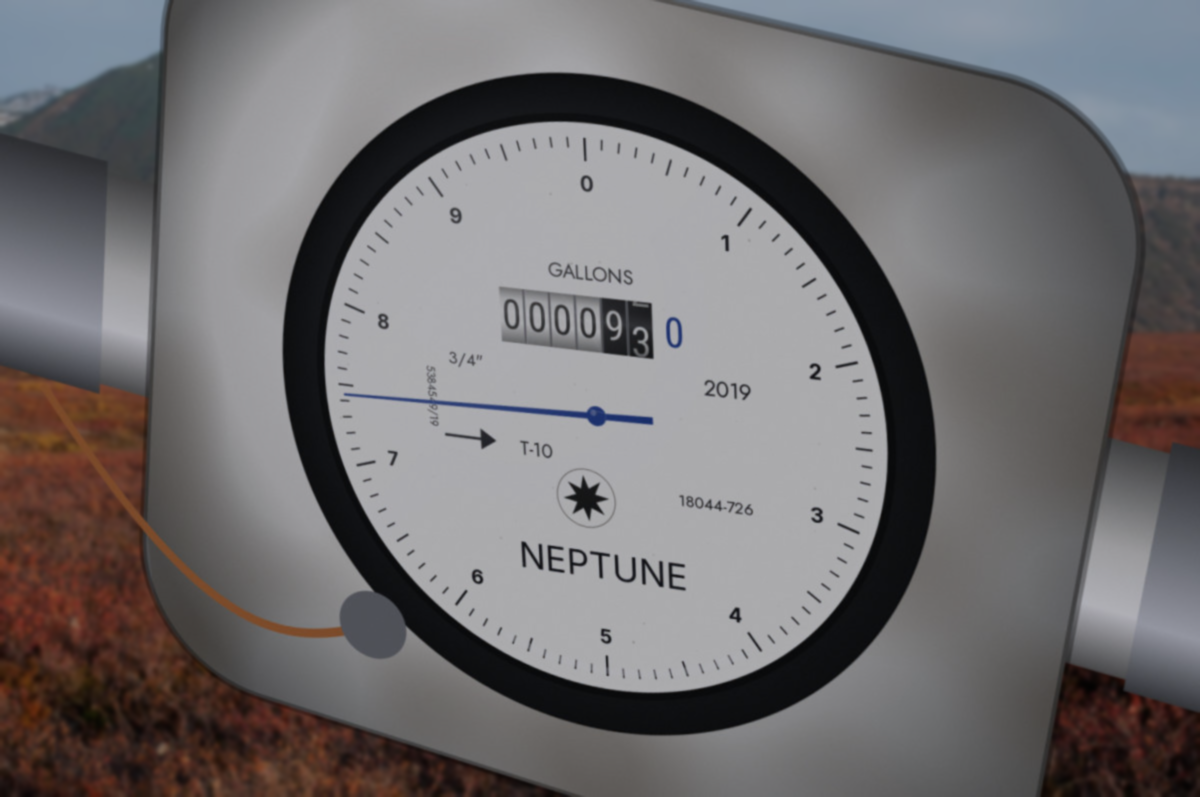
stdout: value=927.4 unit=gal
